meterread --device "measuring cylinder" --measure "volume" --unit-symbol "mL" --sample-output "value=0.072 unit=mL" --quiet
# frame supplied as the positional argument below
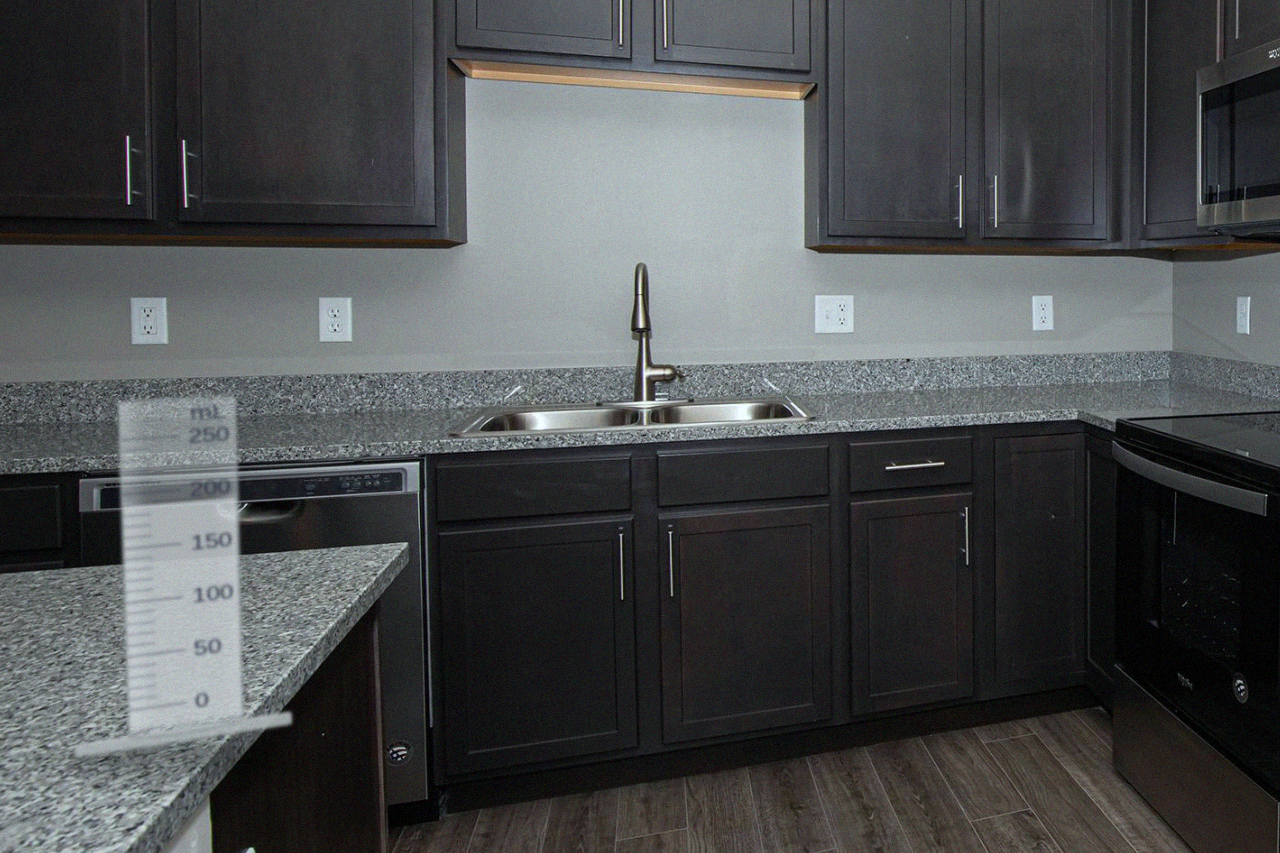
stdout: value=190 unit=mL
